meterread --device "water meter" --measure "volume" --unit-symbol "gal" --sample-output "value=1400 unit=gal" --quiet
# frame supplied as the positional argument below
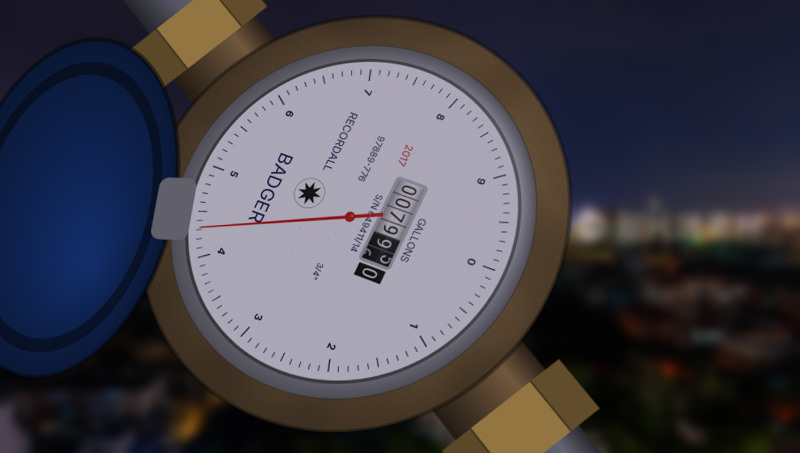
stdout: value=79954.3 unit=gal
